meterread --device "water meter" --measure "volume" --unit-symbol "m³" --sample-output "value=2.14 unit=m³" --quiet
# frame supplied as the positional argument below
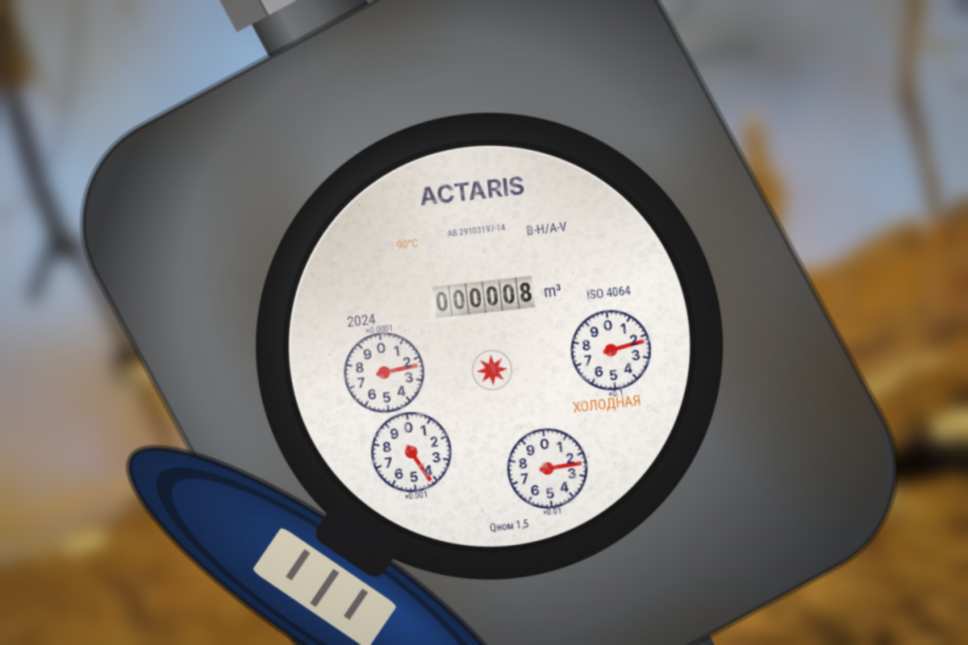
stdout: value=8.2242 unit=m³
